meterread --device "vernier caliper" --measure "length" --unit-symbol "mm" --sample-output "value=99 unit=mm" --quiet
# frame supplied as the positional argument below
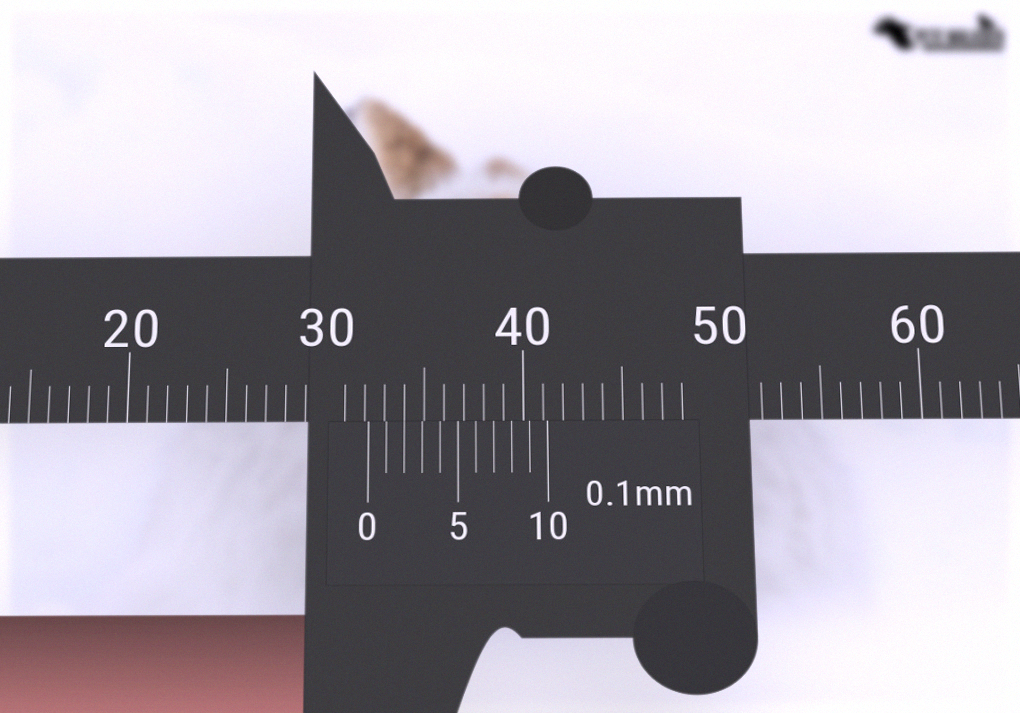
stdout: value=32.2 unit=mm
